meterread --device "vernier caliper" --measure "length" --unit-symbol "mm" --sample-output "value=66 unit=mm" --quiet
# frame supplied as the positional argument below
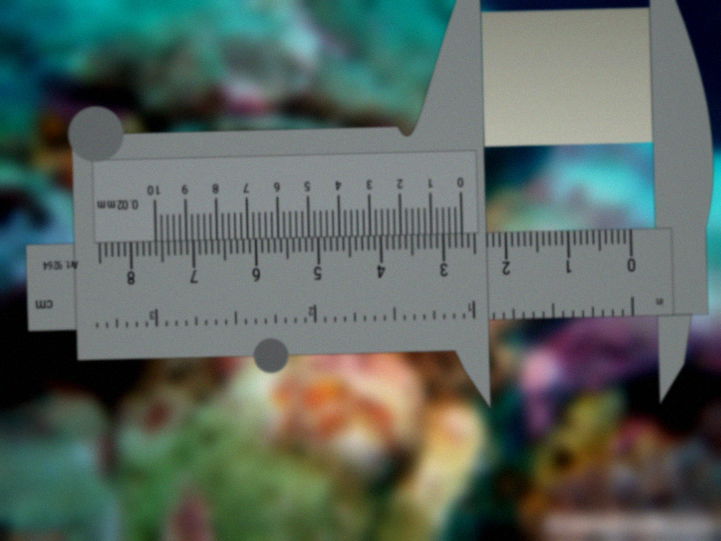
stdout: value=27.0 unit=mm
